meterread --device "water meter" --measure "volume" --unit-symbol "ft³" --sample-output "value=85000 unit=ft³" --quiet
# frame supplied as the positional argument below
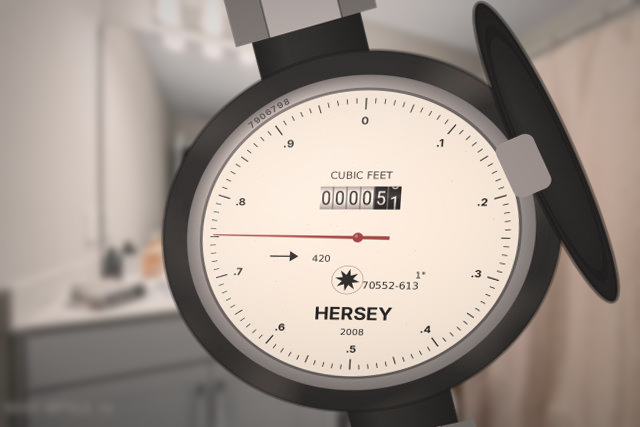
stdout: value=50.75 unit=ft³
